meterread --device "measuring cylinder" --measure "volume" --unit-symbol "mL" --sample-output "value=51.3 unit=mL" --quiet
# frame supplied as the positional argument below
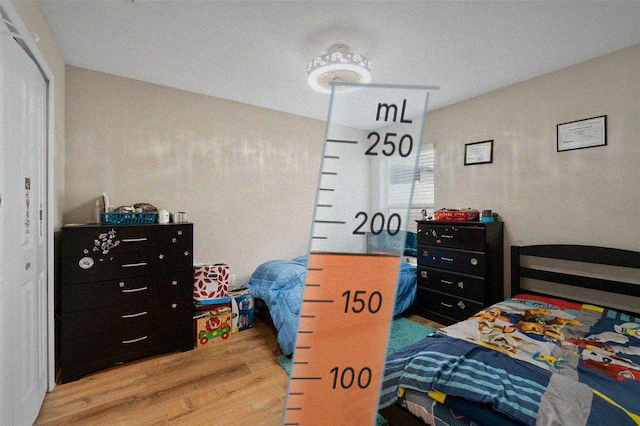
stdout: value=180 unit=mL
